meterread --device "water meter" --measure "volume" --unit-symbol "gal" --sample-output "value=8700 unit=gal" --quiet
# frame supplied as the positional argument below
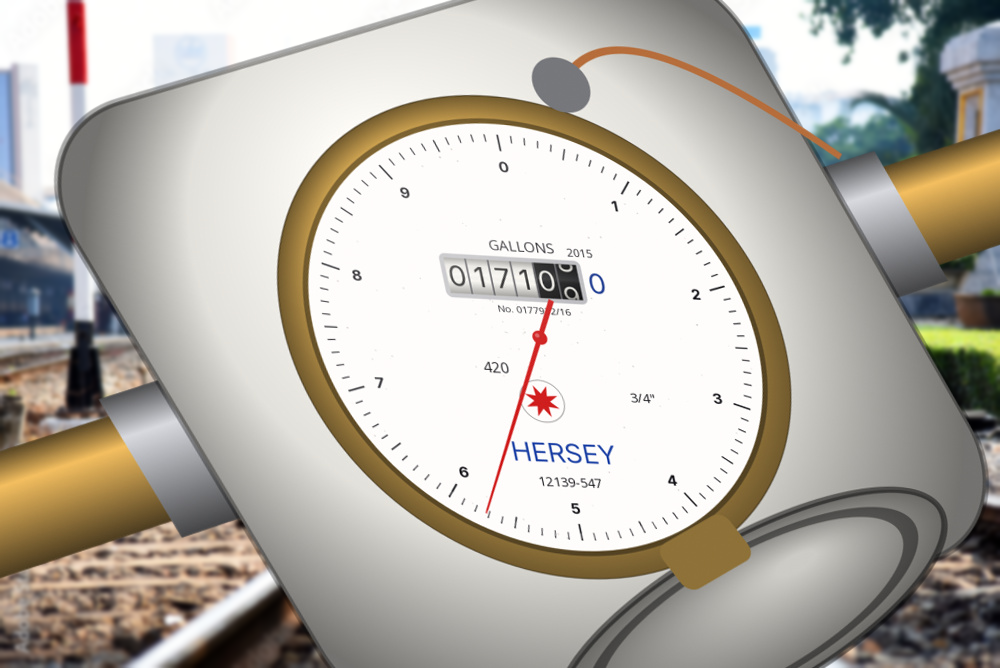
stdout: value=171085.7 unit=gal
